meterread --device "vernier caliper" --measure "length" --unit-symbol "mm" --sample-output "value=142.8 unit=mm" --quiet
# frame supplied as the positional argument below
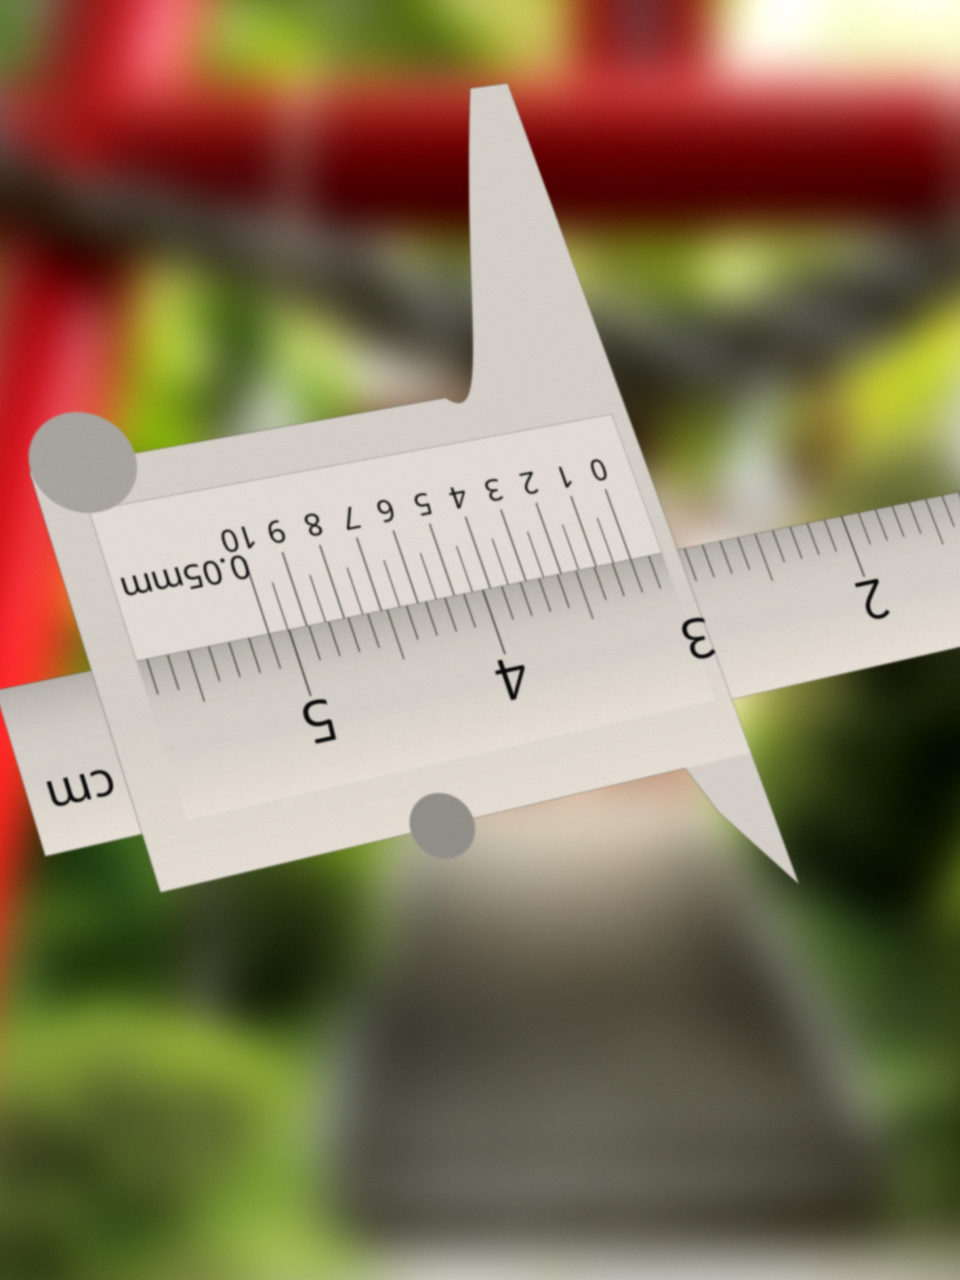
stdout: value=32.0 unit=mm
